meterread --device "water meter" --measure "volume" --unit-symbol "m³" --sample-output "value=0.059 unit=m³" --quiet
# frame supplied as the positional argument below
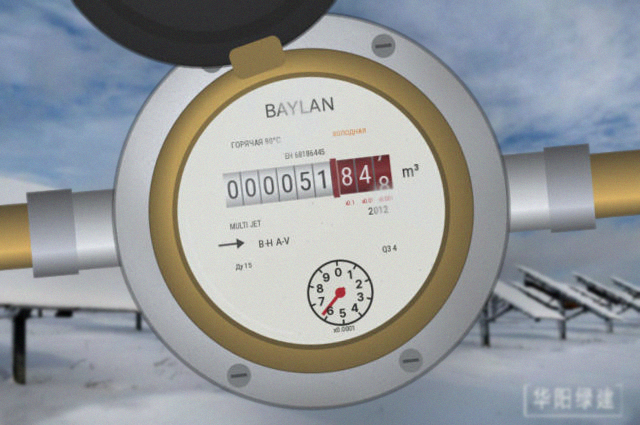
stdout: value=51.8476 unit=m³
